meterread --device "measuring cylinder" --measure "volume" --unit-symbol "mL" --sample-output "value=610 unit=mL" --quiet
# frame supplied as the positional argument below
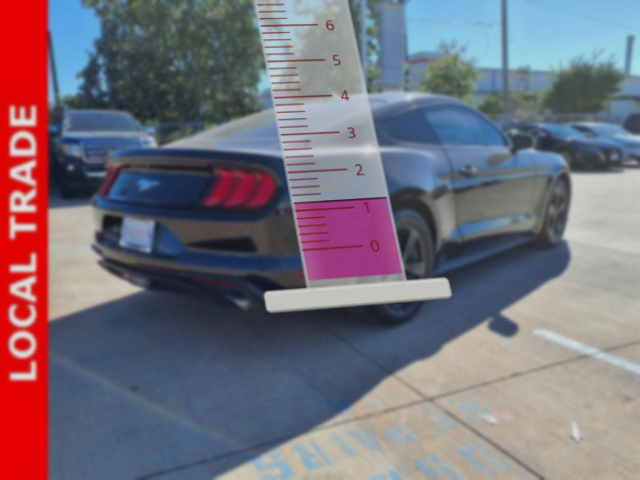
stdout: value=1.2 unit=mL
